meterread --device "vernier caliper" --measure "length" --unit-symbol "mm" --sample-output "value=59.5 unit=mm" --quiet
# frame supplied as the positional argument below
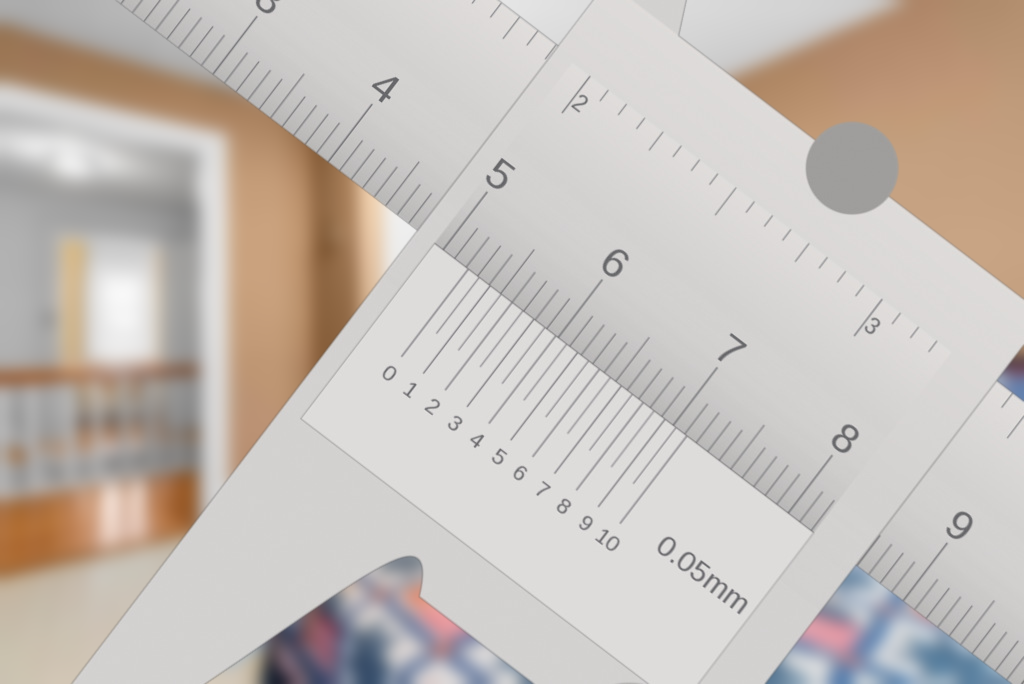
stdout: value=52.2 unit=mm
